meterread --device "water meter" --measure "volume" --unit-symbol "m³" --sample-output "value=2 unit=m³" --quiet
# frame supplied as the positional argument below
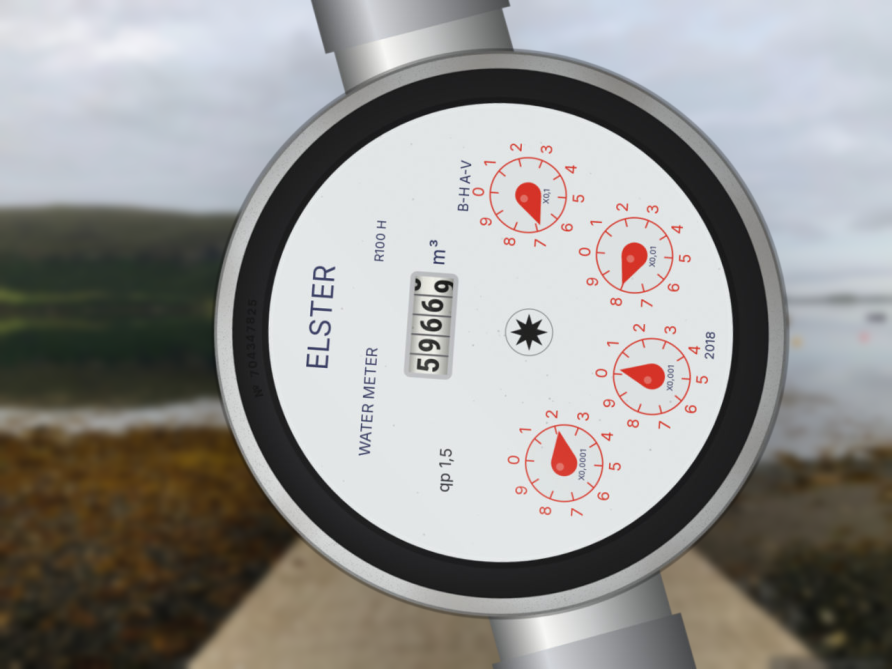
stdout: value=59668.6802 unit=m³
